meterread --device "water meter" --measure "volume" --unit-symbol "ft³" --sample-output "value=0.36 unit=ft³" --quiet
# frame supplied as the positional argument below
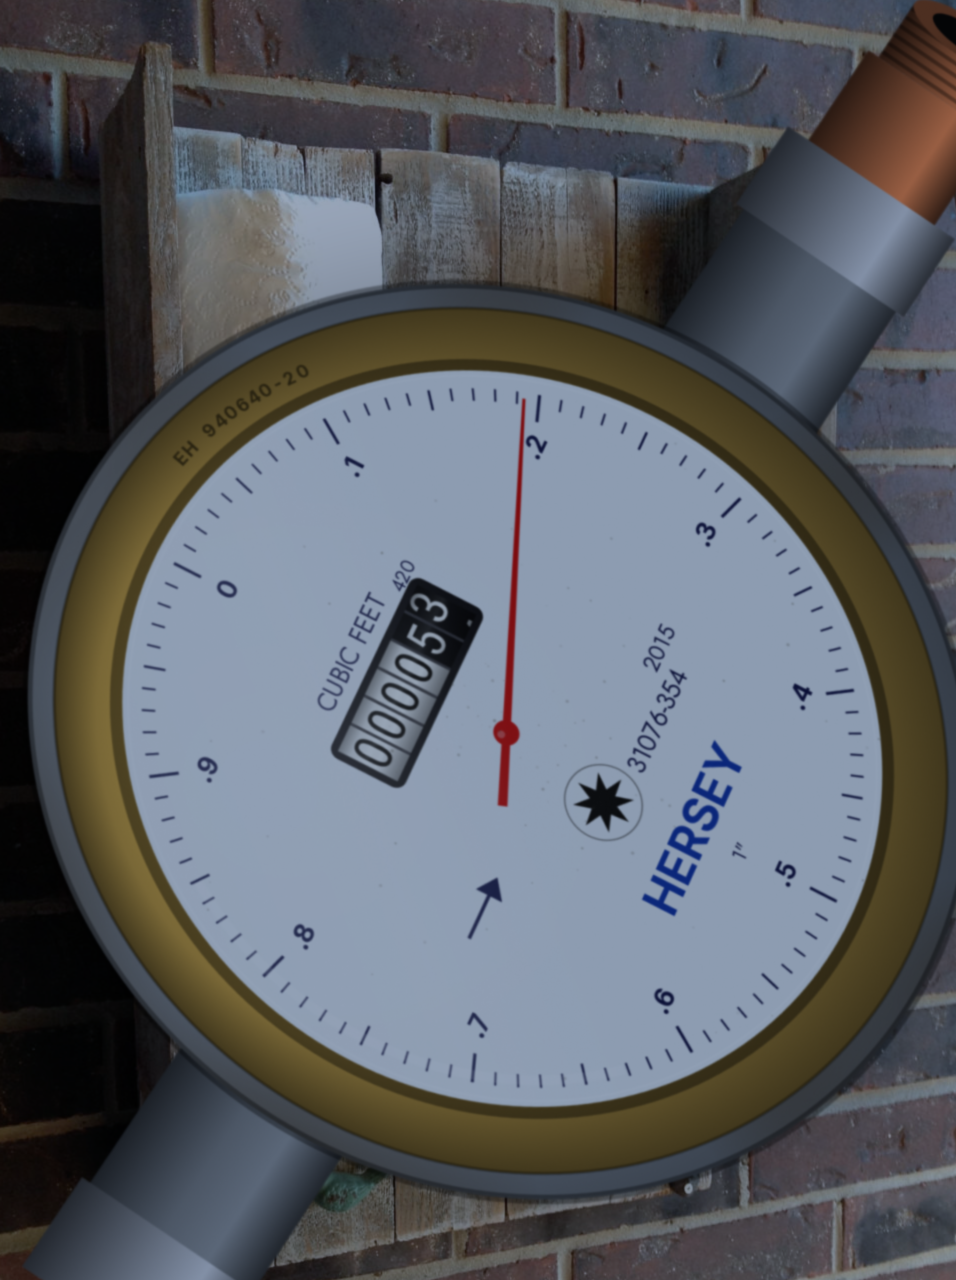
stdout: value=53.19 unit=ft³
